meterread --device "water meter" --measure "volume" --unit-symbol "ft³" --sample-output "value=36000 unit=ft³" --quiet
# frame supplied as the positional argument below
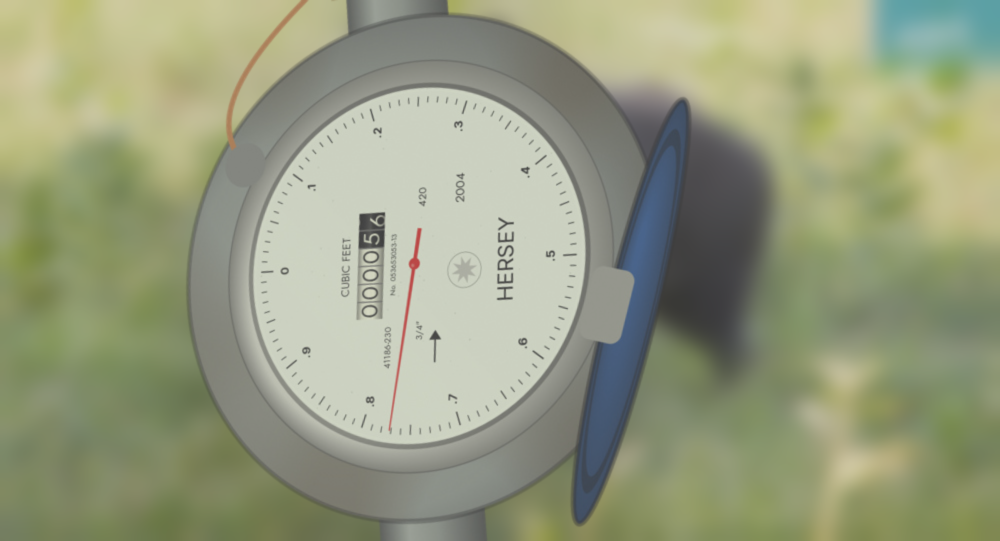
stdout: value=55.77 unit=ft³
